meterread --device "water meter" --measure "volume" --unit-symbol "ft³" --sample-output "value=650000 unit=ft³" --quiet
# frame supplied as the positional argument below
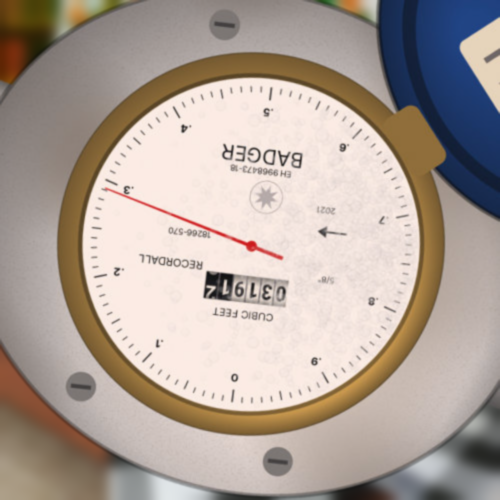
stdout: value=31912.29 unit=ft³
